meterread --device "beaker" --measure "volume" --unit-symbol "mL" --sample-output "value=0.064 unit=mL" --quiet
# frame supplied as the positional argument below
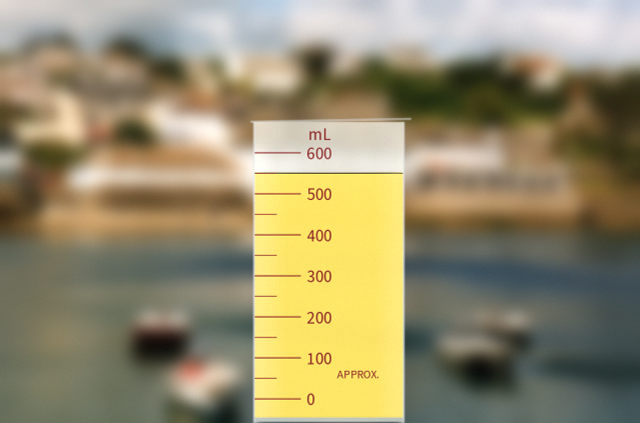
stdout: value=550 unit=mL
